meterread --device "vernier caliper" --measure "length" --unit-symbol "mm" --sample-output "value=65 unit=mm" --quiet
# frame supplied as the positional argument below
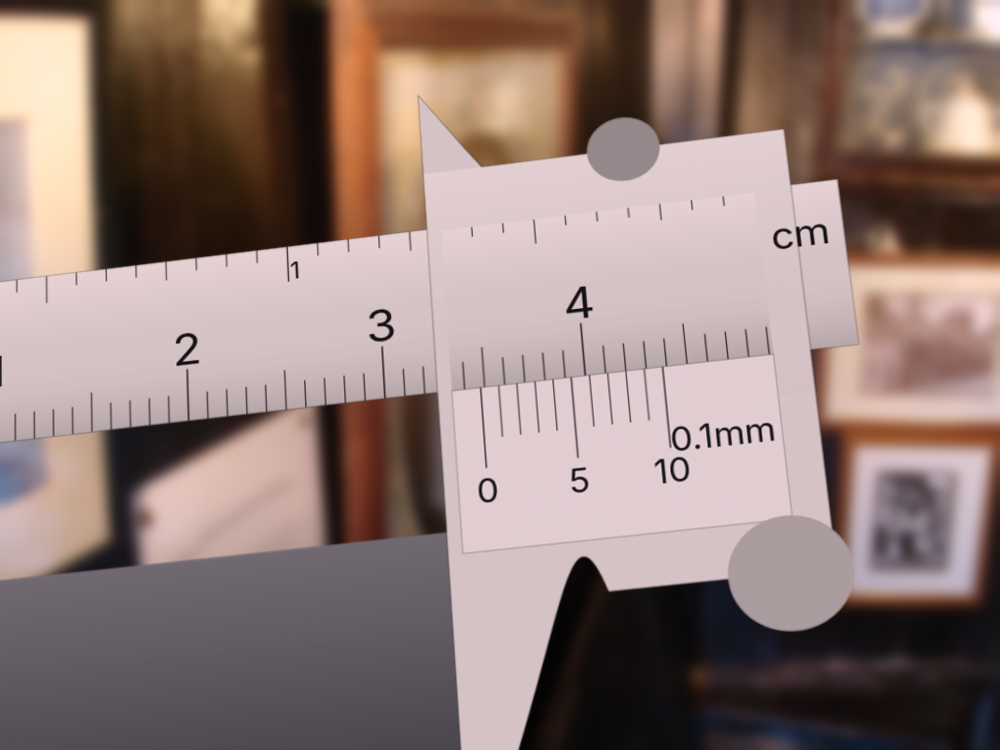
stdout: value=34.8 unit=mm
